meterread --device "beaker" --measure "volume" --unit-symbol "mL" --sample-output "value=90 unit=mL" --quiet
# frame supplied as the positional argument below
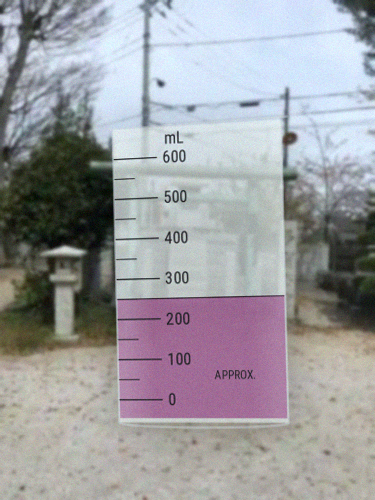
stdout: value=250 unit=mL
